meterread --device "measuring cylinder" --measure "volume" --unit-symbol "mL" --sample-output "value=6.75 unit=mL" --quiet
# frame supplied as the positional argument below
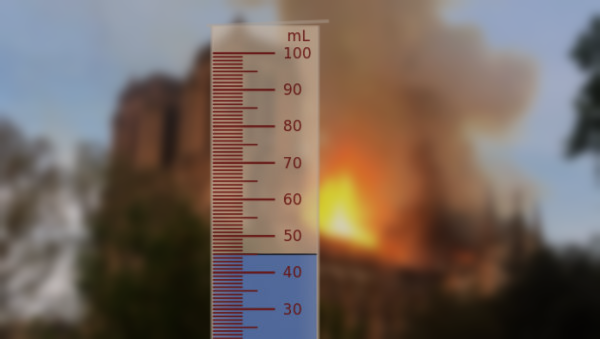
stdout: value=45 unit=mL
